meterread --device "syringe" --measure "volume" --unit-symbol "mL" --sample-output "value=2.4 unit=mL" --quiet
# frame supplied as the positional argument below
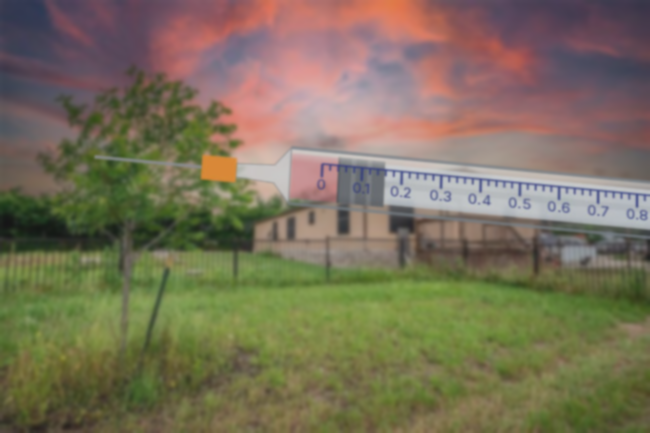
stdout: value=0.04 unit=mL
